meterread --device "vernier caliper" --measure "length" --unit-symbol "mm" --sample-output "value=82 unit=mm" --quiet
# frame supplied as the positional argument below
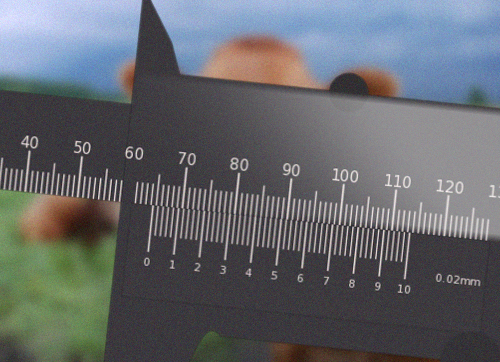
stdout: value=64.4 unit=mm
